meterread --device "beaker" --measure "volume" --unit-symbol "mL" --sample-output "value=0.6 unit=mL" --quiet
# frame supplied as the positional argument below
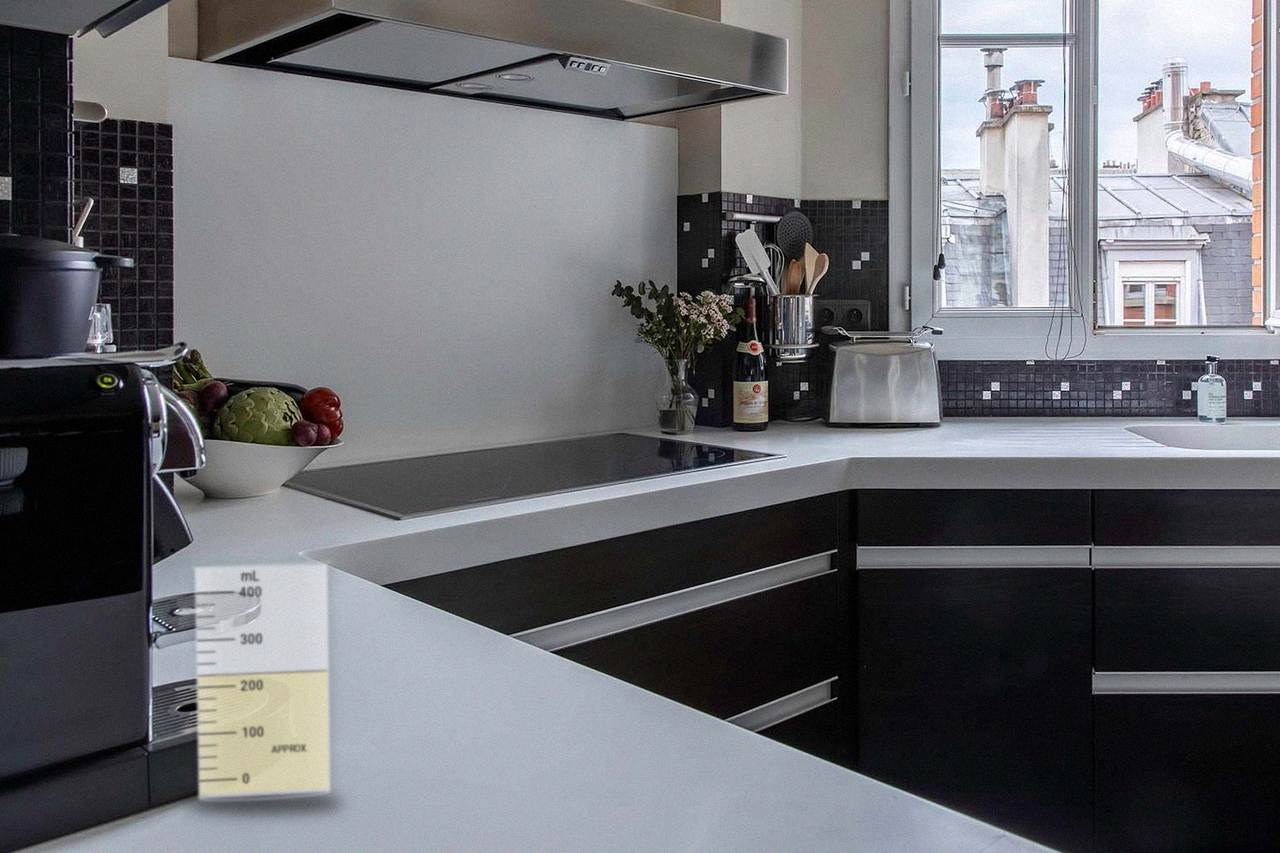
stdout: value=225 unit=mL
